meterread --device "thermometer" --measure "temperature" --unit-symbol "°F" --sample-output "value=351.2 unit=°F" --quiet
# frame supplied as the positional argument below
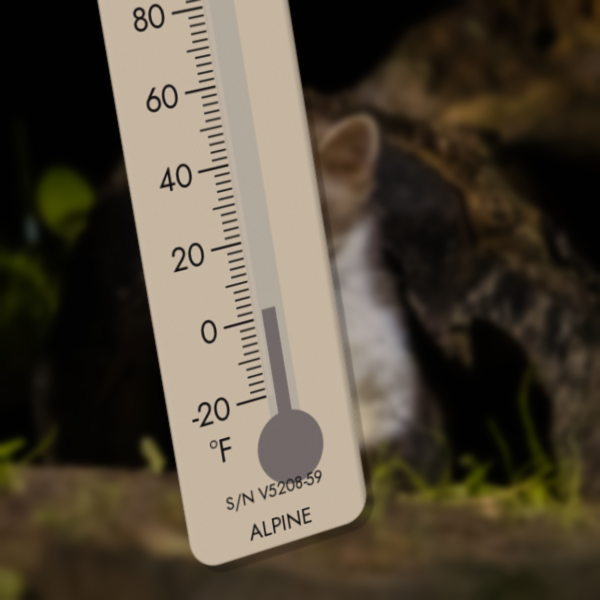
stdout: value=2 unit=°F
